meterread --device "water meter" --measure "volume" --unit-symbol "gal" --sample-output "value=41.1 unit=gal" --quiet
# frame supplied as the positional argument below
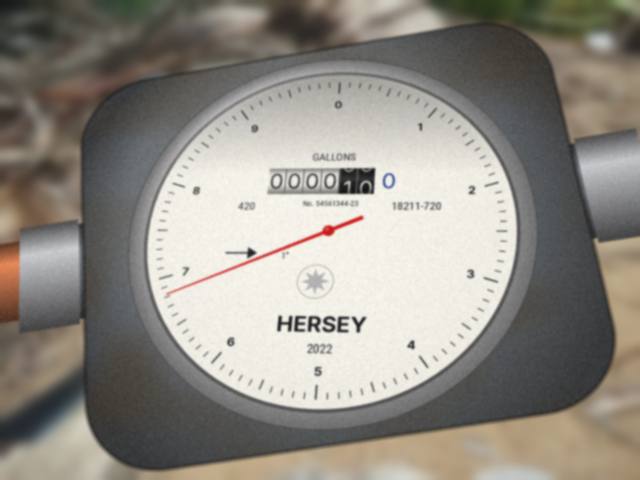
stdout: value=96.8 unit=gal
